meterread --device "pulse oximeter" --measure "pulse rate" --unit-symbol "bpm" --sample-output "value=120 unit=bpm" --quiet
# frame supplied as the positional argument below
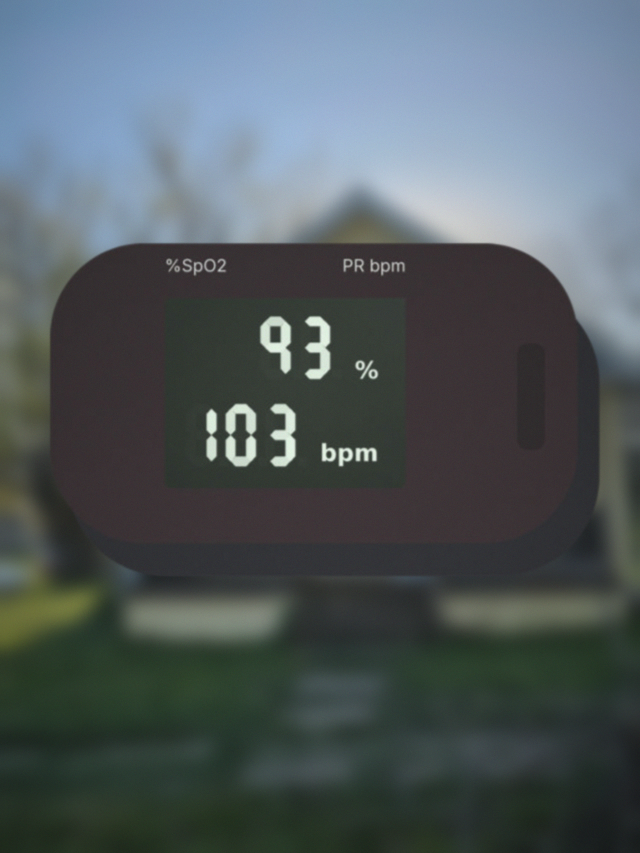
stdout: value=103 unit=bpm
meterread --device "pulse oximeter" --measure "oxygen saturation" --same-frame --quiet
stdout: value=93 unit=%
